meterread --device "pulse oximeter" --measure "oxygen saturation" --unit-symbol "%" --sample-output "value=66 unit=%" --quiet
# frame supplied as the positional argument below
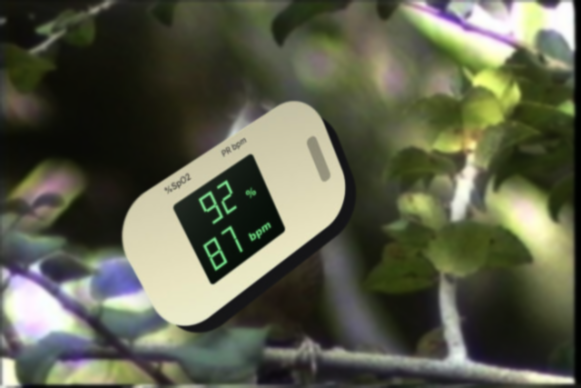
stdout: value=92 unit=%
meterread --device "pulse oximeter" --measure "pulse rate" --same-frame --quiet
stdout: value=87 unit=bpm
